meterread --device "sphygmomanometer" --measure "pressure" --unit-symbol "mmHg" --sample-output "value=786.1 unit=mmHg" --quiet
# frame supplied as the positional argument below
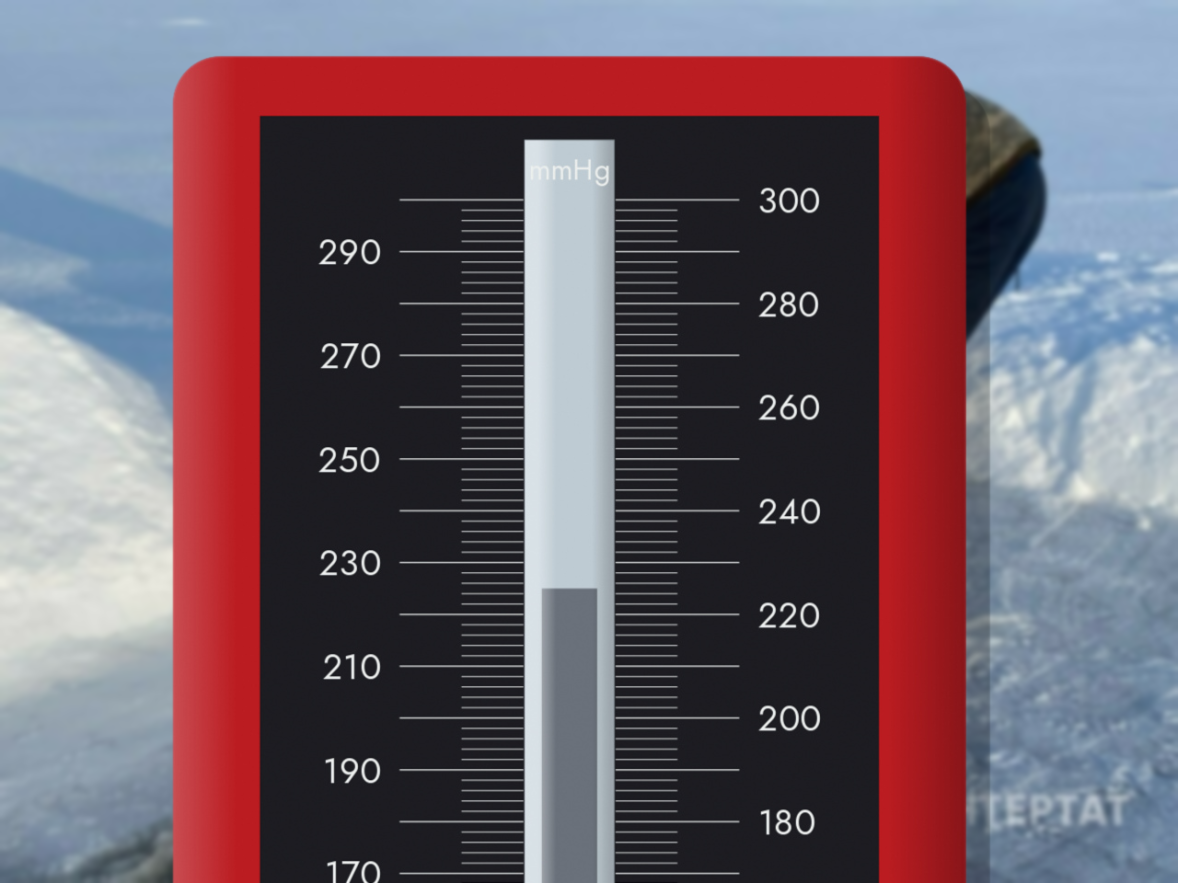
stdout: value=225 unit=mmHg
